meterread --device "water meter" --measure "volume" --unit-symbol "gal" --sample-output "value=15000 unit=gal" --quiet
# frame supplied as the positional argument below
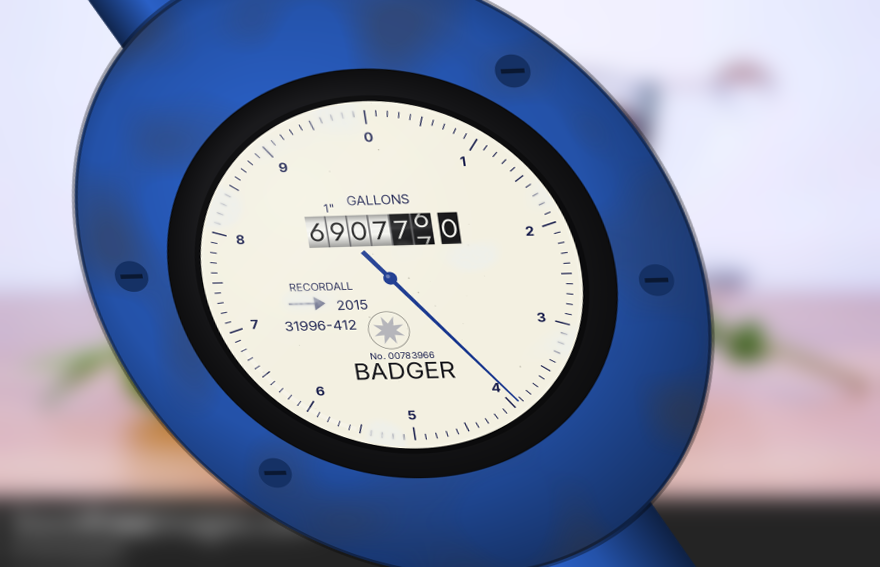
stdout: value=6907763.9 unit=gal
